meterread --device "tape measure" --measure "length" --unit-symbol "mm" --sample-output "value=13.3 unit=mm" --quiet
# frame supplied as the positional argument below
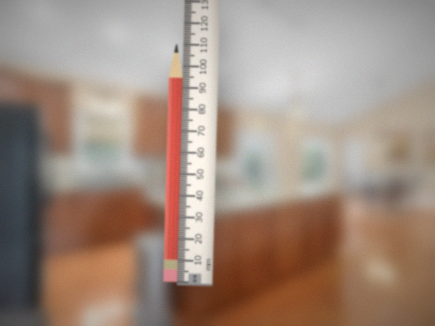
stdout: value=110 unit=mm
